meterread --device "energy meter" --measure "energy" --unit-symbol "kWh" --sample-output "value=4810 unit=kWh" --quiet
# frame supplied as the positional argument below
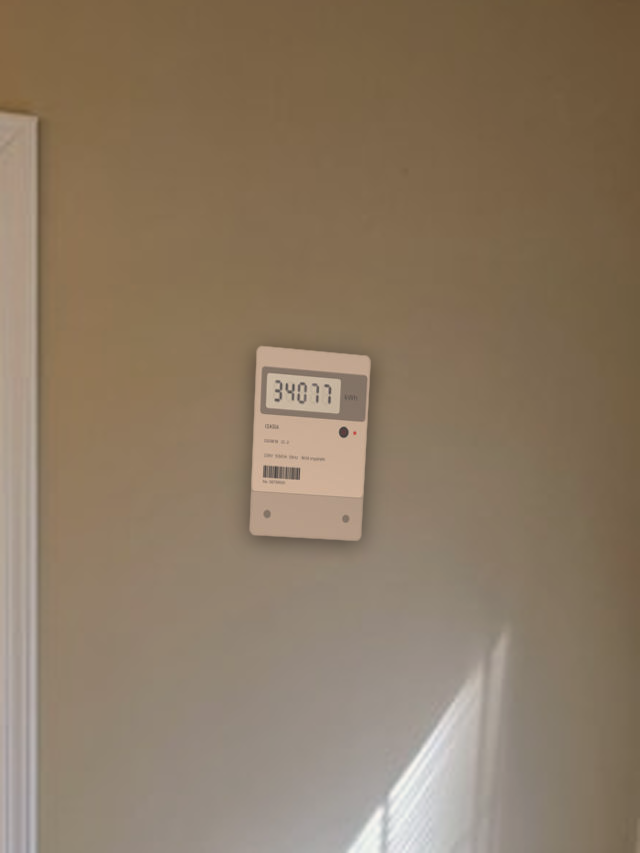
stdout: value=34077 unit=kWh
